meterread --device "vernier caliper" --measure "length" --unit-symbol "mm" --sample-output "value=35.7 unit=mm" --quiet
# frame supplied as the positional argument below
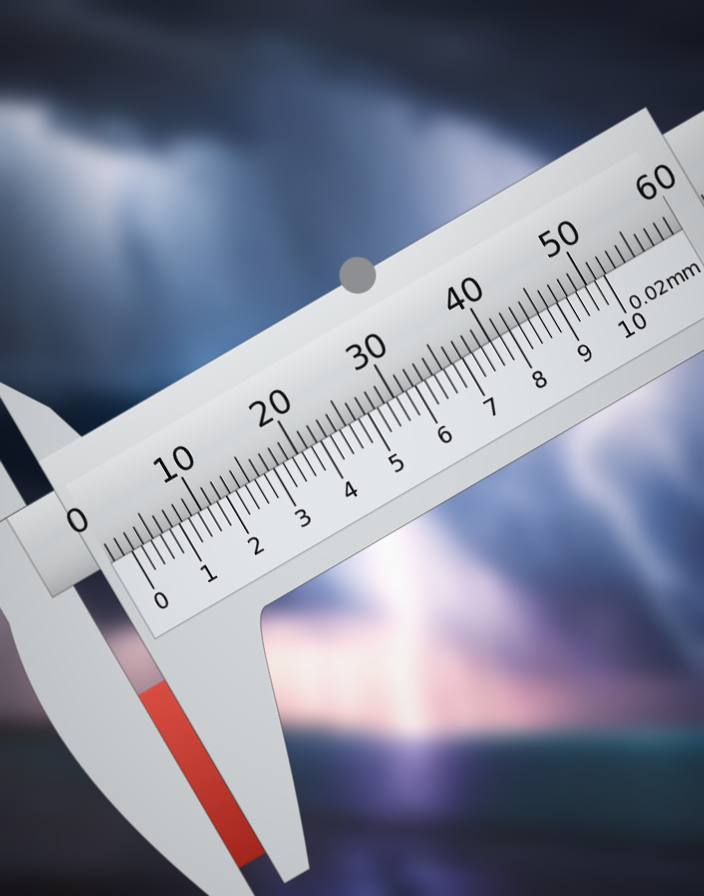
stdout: value=2.8 unit=mm
